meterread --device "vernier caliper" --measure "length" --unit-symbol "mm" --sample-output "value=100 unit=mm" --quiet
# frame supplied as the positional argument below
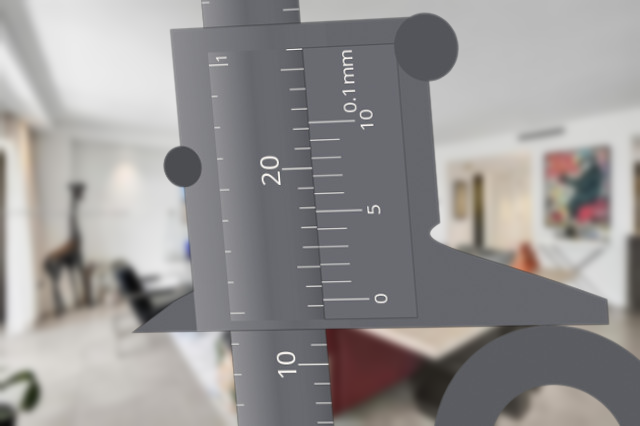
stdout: value=13.3 unit=mm
